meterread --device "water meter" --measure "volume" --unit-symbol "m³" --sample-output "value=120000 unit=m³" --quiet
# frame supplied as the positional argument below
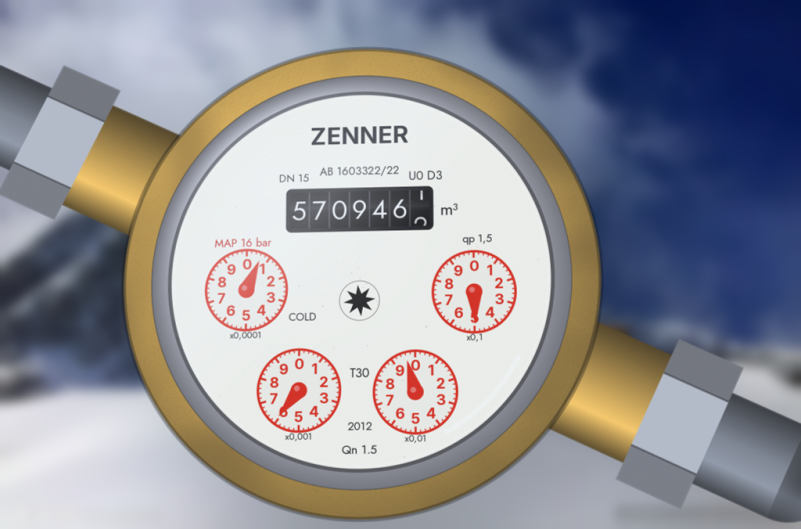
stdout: value=5709461.4960 unit=m³
